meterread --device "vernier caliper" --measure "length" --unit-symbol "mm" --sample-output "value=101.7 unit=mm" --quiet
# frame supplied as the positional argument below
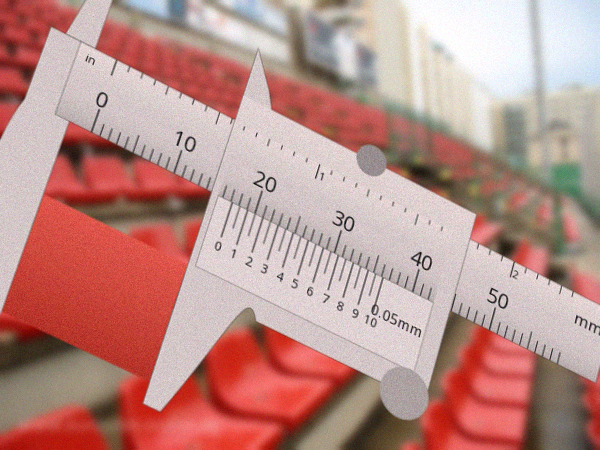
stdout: value=17.2 unit=mm
